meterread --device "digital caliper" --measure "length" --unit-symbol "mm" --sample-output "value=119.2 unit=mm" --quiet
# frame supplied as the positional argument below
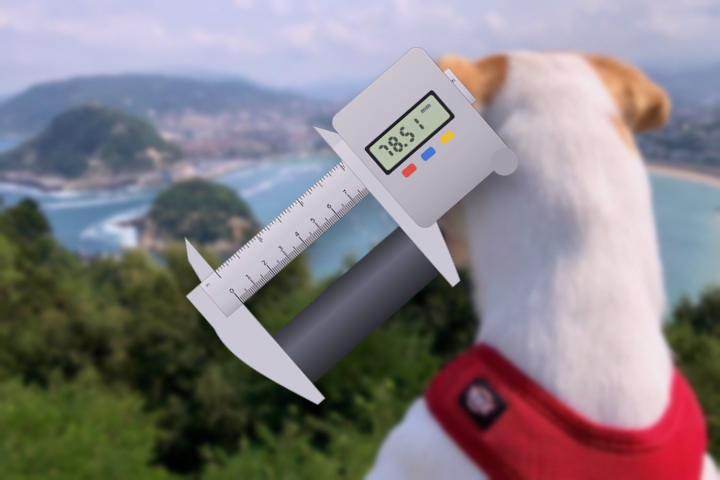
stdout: value=78.51 unit=mm
